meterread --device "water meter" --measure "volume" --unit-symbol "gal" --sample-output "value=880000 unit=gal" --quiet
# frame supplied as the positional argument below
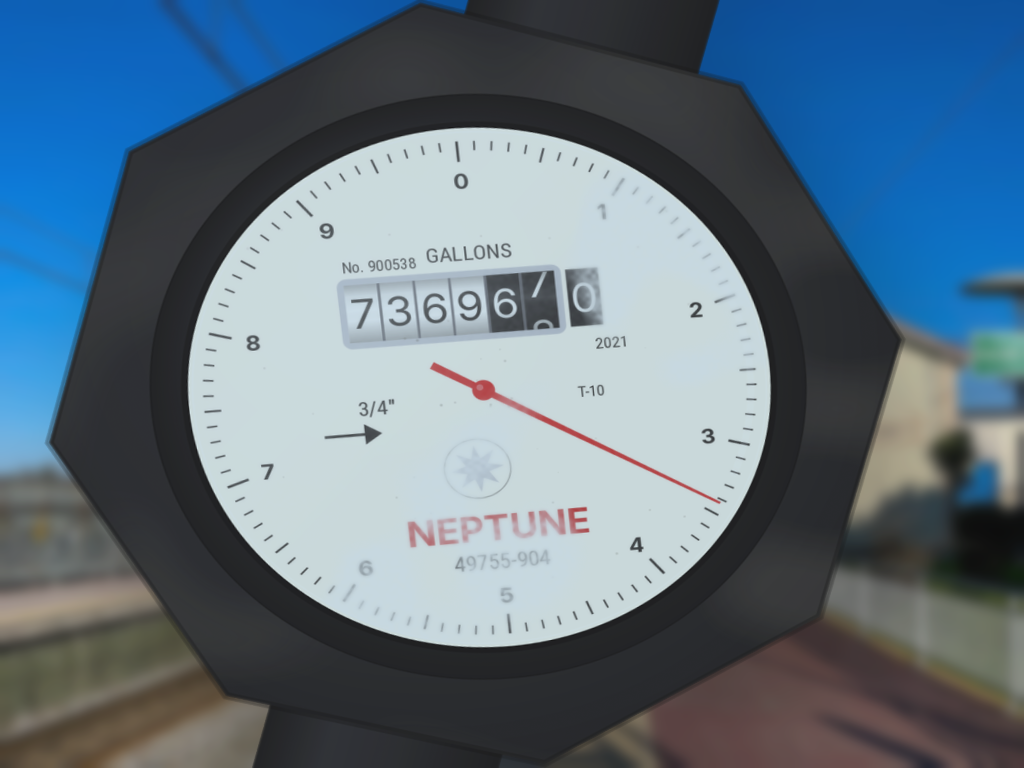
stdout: value=7369673.4 unit=gal
